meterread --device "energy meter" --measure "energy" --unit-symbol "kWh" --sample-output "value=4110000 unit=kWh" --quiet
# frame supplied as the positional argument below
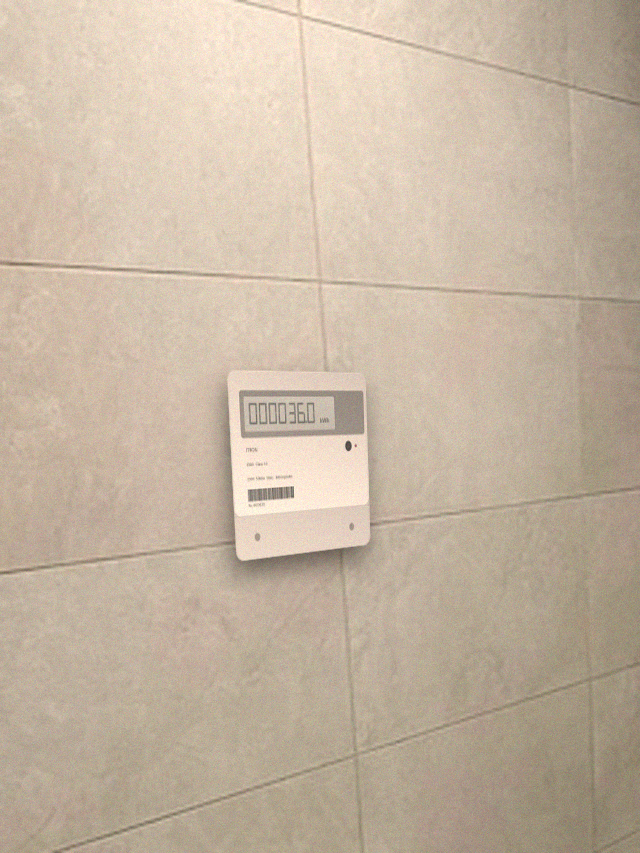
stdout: value=36.0 unit=kWh
